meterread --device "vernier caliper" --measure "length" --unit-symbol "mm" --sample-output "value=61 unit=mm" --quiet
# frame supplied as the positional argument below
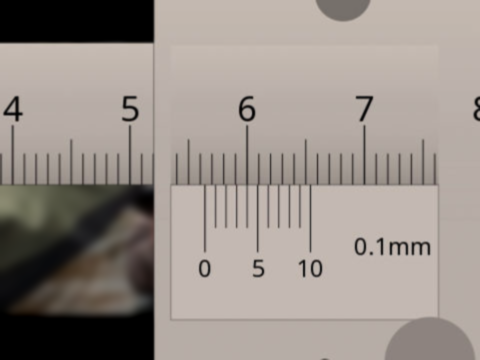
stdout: value=56.4 unit=mm
